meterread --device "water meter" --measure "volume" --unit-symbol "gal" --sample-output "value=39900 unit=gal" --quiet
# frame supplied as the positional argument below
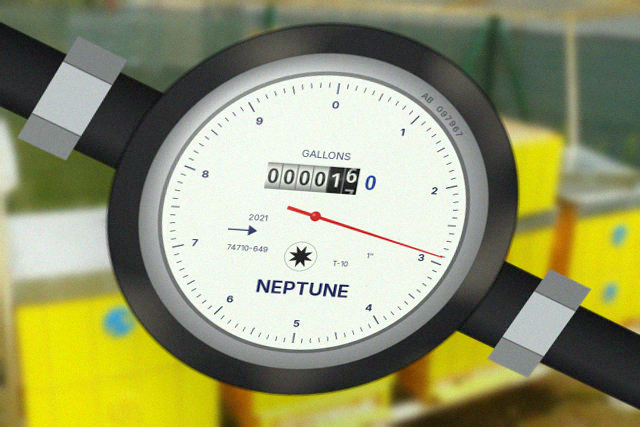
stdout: value=162.9 unit=gal
